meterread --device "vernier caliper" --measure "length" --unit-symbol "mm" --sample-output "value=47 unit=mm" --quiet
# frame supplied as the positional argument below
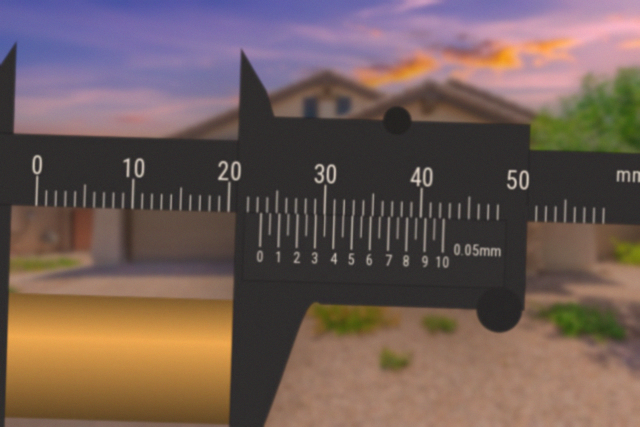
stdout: value=23.4 unit=mm
